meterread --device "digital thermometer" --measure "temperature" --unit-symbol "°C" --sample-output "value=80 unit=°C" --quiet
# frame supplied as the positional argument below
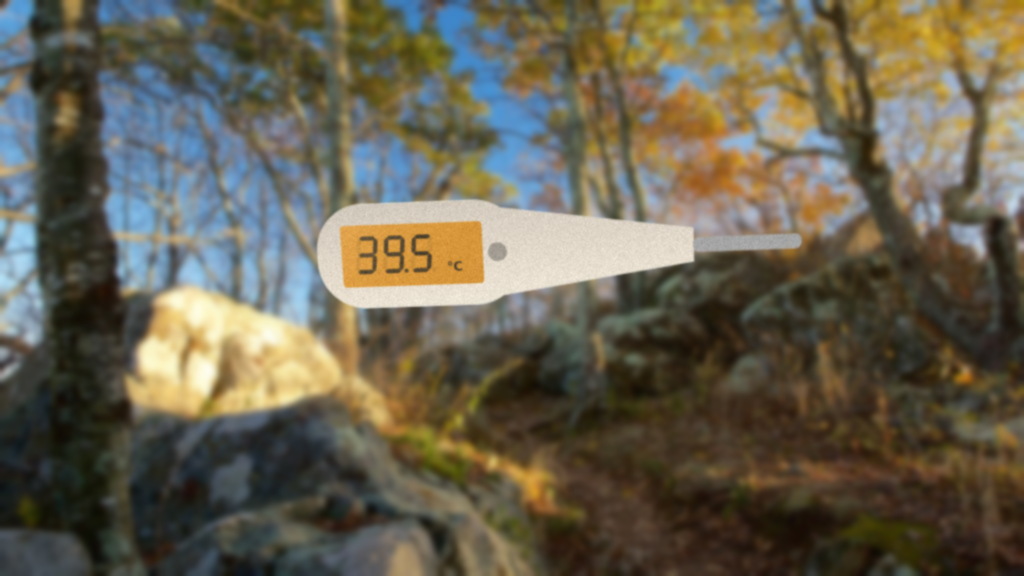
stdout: value=39.5 unit=°C
